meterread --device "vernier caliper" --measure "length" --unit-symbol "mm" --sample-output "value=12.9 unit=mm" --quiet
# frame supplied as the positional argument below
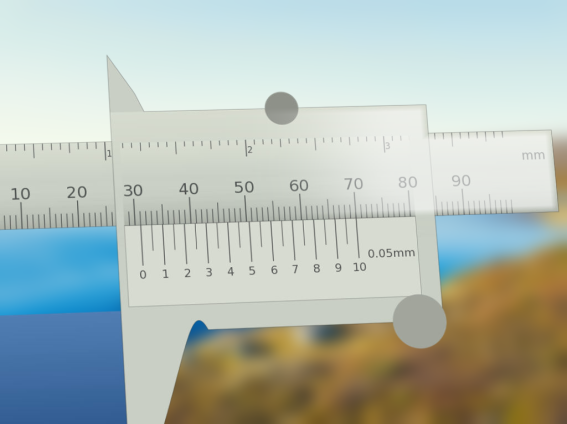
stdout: value=31.0 unit=mm
